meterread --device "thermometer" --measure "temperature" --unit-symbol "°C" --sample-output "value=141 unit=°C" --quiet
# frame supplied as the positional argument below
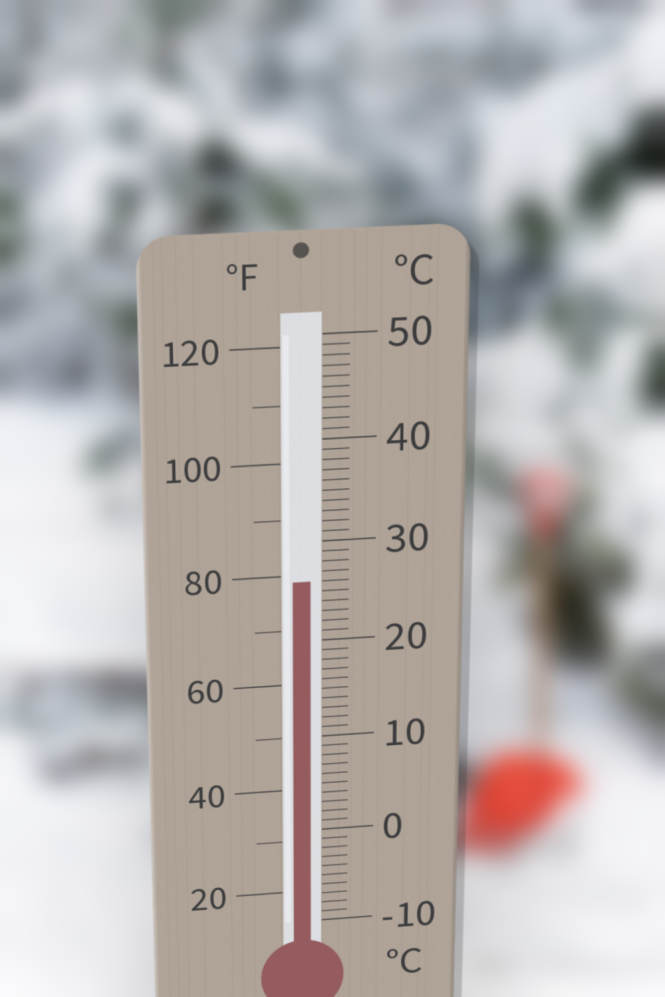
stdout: value=26 unit=°C
